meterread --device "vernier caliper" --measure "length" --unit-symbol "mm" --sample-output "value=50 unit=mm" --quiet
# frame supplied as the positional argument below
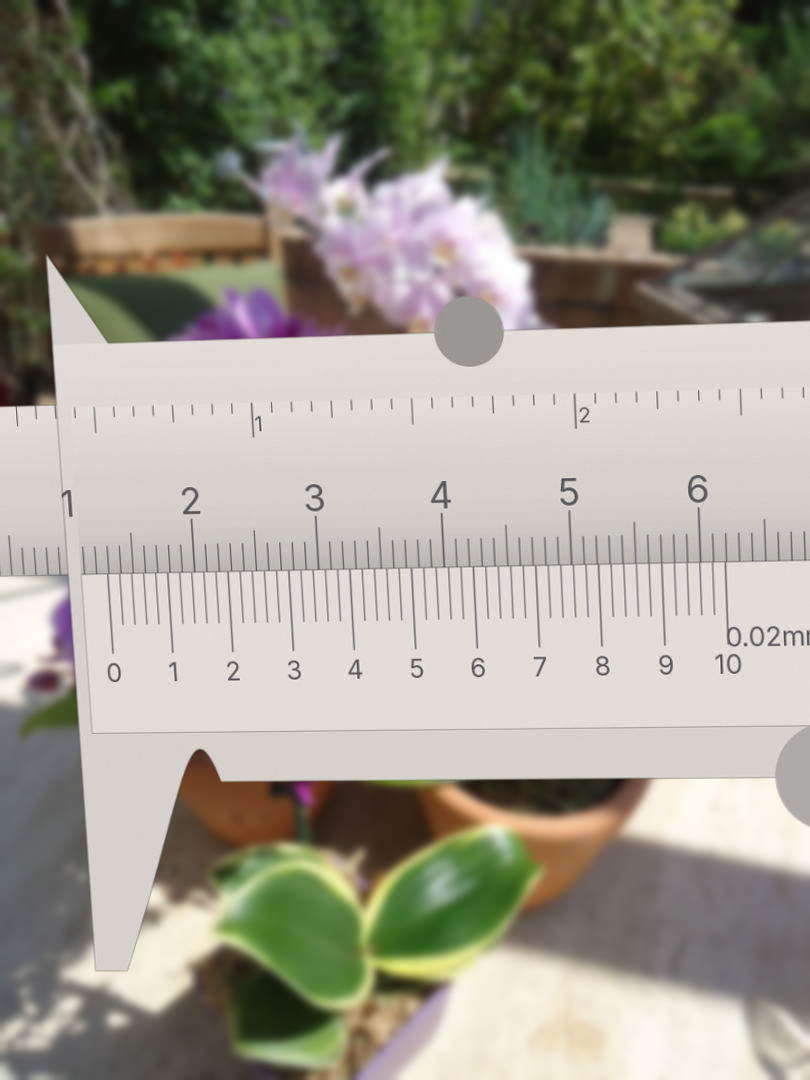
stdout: value=12.9 unit=mm
